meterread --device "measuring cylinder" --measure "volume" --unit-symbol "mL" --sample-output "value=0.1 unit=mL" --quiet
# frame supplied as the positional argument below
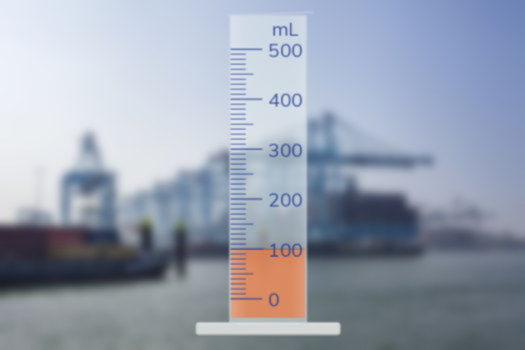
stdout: value=100 unit=mL
